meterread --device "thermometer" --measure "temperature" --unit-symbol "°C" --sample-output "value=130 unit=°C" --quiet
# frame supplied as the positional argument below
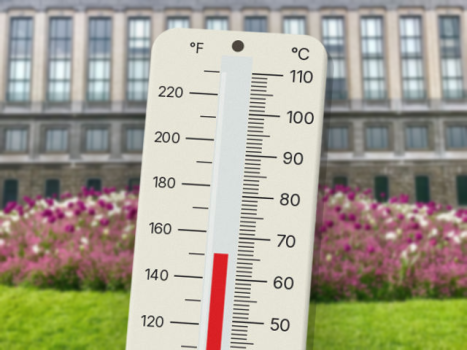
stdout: value=66 unit=°C
